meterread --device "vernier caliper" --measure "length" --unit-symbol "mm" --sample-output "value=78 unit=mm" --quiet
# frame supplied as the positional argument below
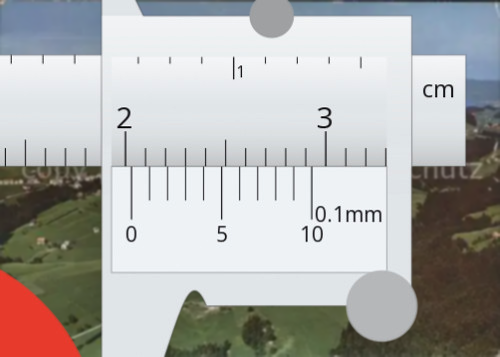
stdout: value=20.3 unit=mm
